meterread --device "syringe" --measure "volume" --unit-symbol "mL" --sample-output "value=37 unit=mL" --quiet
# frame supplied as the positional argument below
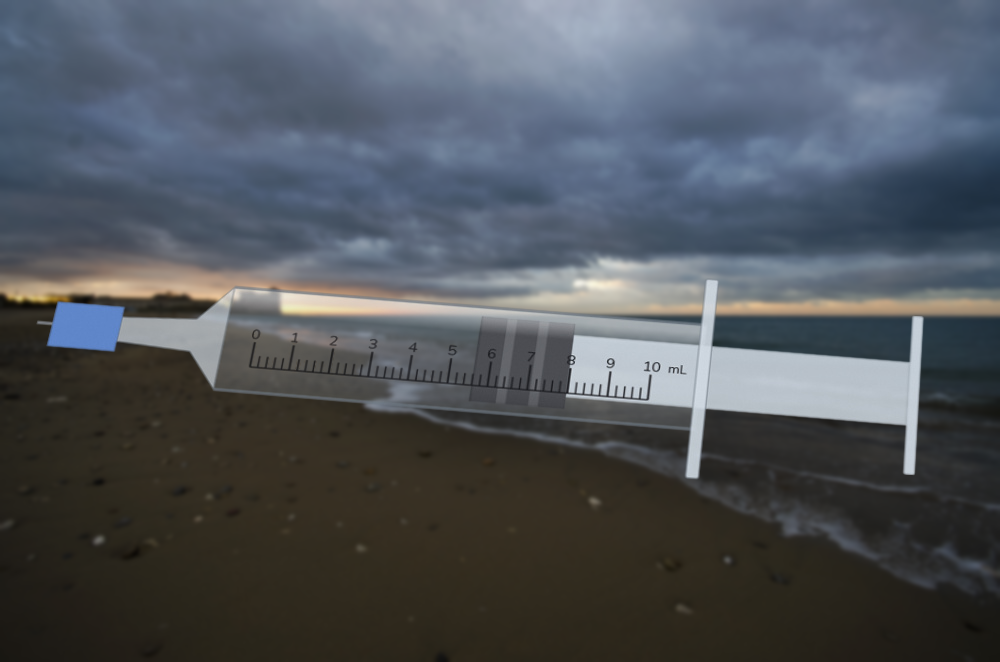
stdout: value=5.6 unit=mL
